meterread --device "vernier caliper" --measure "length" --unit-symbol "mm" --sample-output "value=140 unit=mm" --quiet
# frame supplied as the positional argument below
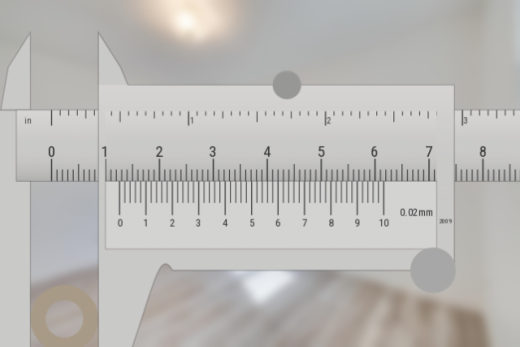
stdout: value=12.6 unit=mm
